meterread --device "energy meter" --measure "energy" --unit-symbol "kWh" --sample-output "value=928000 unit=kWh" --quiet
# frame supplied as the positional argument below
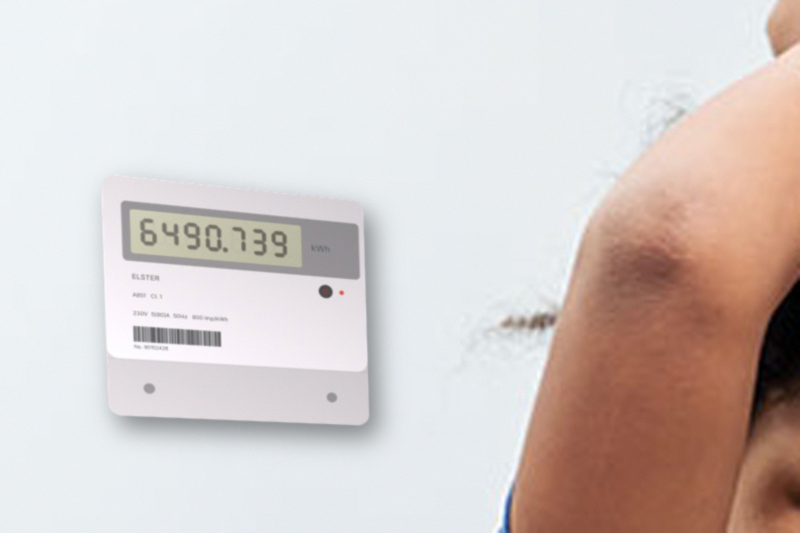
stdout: value=6490.739 unit=kWh
